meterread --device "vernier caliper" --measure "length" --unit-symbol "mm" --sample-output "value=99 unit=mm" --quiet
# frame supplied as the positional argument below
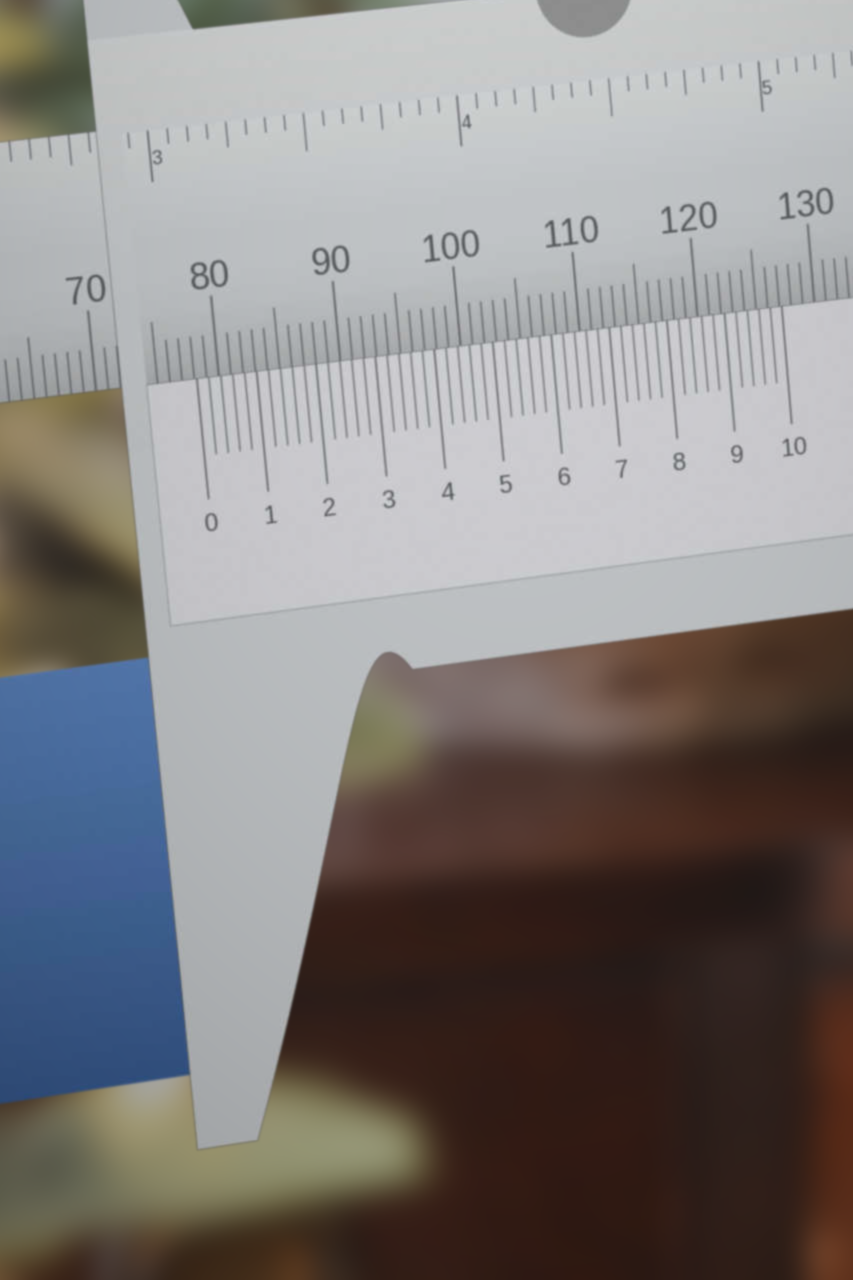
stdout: value=78.2 unit=mm
